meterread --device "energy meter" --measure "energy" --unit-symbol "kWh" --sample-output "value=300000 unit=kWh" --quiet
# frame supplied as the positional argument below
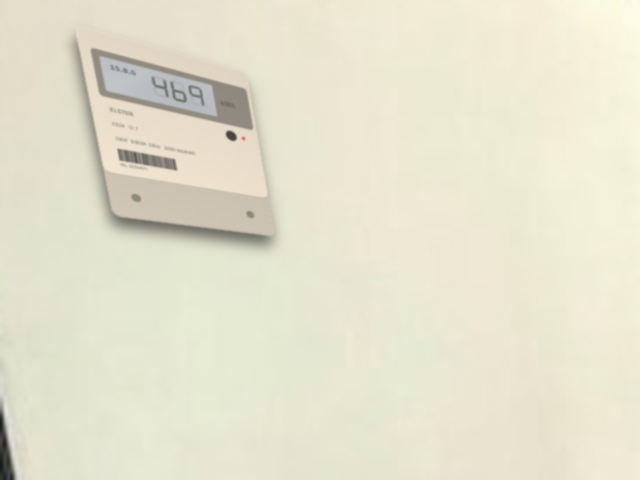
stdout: value=469 unit=kWh
